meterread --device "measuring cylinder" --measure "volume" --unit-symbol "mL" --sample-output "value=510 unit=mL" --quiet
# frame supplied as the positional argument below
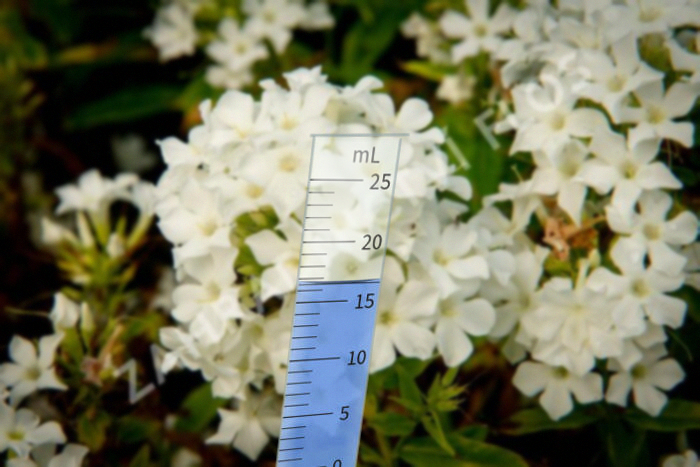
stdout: value=16.5 unit=mL
